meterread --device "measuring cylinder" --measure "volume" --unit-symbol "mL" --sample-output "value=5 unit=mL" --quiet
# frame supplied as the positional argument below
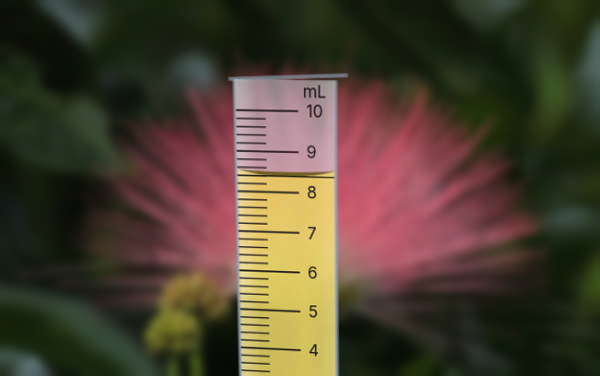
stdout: value=8.4 unit=mL
